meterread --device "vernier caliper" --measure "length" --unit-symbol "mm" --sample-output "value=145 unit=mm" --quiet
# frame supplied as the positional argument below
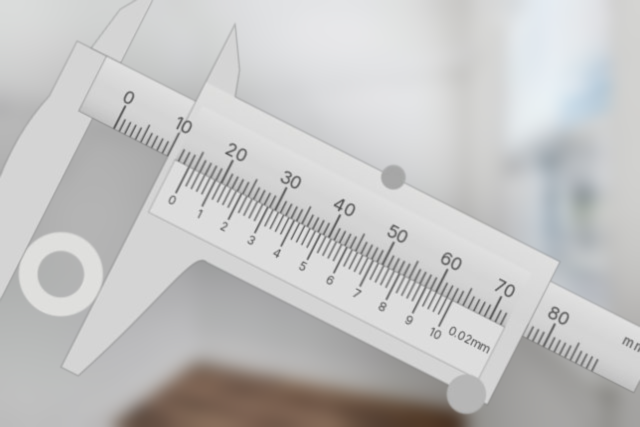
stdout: value=14.0 unit=mm
